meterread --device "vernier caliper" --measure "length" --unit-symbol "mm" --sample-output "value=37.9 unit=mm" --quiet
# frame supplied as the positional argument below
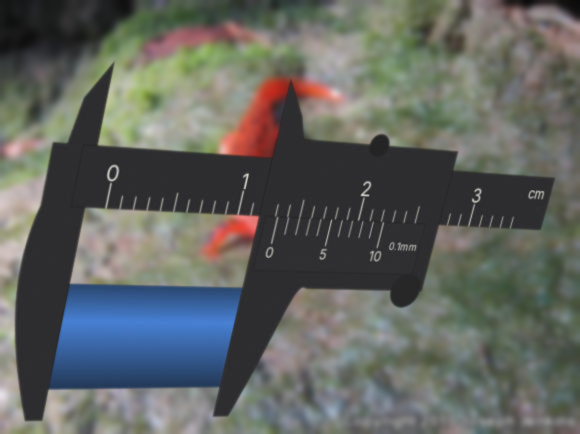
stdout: value=13.2 unit=mm
